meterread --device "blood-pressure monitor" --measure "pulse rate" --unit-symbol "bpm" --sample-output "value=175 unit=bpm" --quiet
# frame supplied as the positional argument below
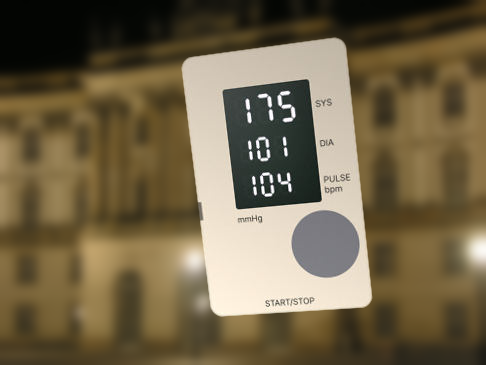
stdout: value=104 unit=bpm
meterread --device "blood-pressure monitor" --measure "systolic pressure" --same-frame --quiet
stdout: value=175 unit=mmHg
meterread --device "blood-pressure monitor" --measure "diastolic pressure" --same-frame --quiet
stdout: value=101 unit=mmHg
